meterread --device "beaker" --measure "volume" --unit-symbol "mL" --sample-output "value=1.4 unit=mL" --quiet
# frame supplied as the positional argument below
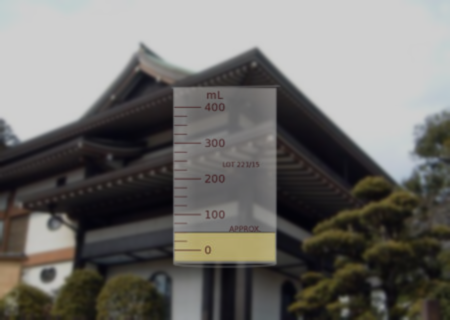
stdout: value=50 unit=mL
